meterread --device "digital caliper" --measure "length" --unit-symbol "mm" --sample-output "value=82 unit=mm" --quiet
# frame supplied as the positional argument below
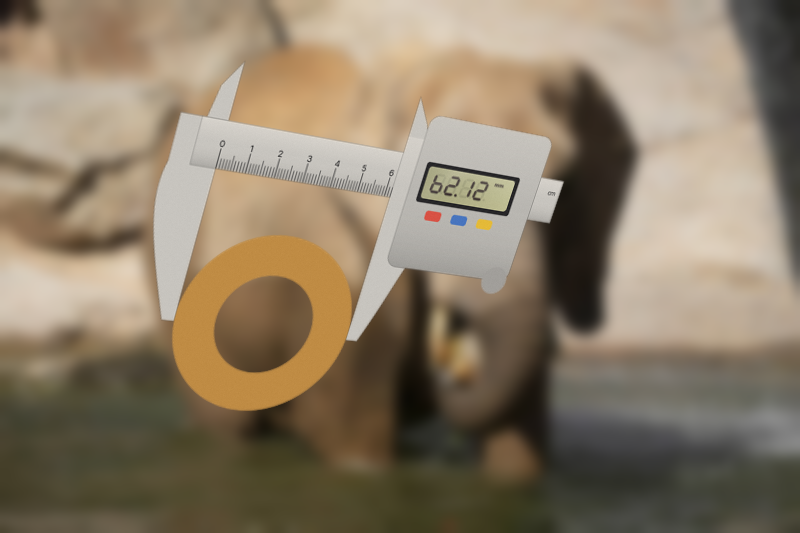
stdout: value=62.12 unit=mm
